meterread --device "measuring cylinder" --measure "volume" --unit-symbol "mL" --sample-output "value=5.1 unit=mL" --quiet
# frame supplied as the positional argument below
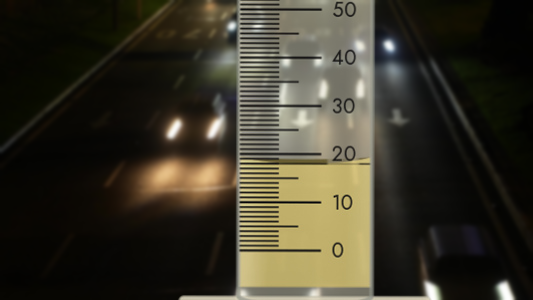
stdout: value=18 unit=mL
